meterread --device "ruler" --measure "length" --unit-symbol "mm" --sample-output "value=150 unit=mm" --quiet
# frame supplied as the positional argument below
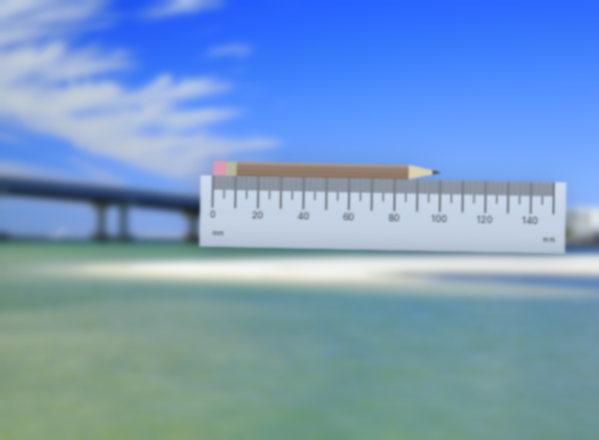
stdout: value=100 unit=mm
